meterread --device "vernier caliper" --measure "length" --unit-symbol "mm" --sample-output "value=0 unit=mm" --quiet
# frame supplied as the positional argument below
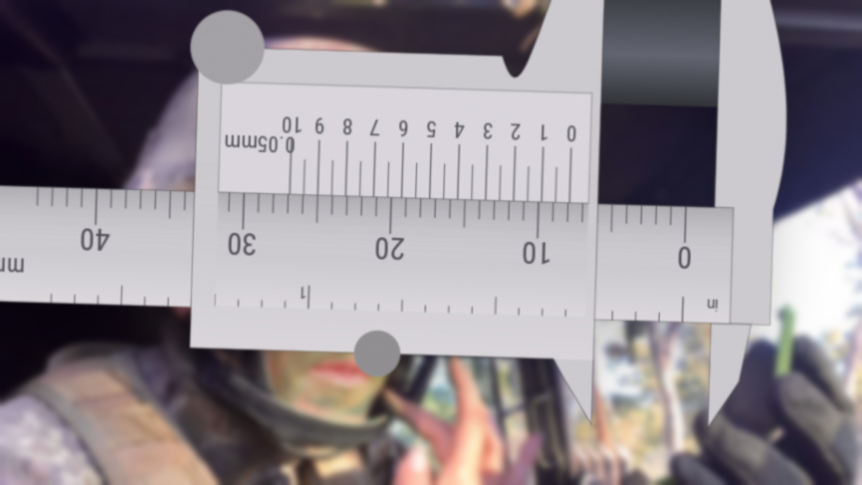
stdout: value=7.9 unit=mm
